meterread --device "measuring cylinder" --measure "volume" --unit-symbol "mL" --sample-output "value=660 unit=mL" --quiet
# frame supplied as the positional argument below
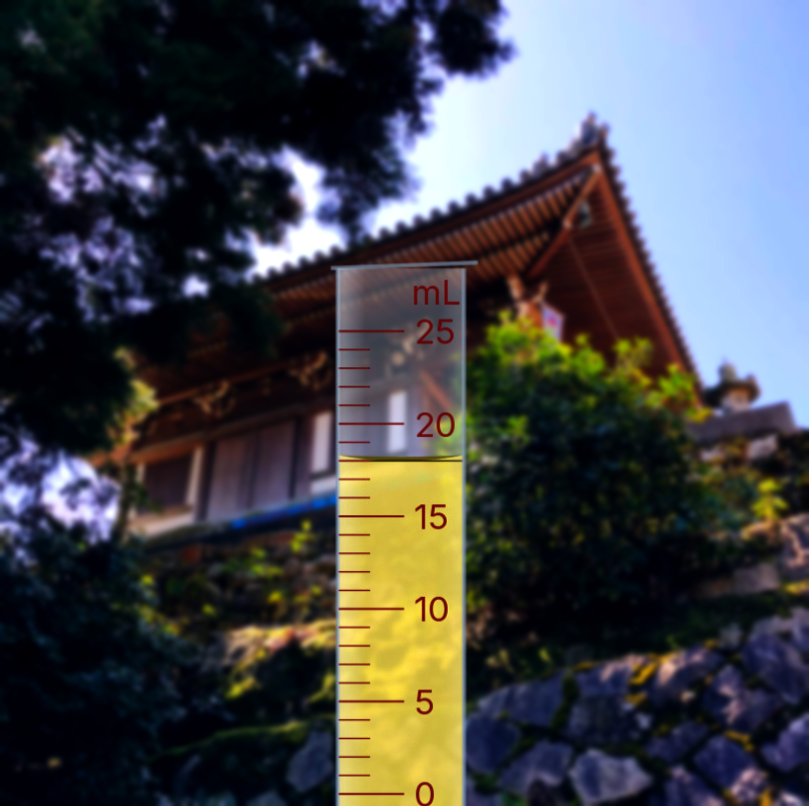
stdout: value=18 unit=mL
